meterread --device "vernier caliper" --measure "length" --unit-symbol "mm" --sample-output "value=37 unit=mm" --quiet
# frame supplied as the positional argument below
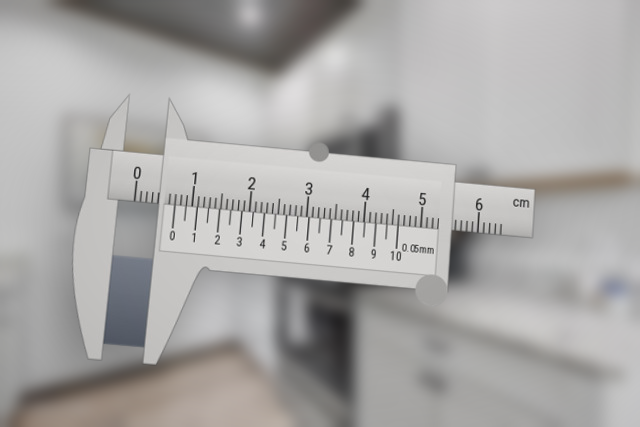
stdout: value=7.0 unit=mm
